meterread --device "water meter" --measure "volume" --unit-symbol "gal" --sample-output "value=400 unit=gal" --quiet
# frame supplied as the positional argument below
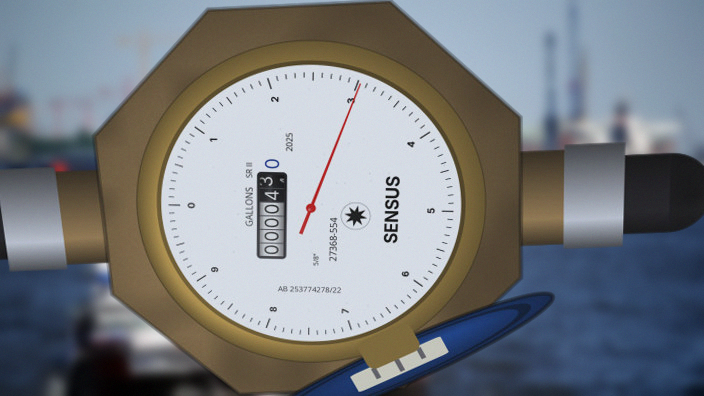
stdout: value=433.0 unit=gal
